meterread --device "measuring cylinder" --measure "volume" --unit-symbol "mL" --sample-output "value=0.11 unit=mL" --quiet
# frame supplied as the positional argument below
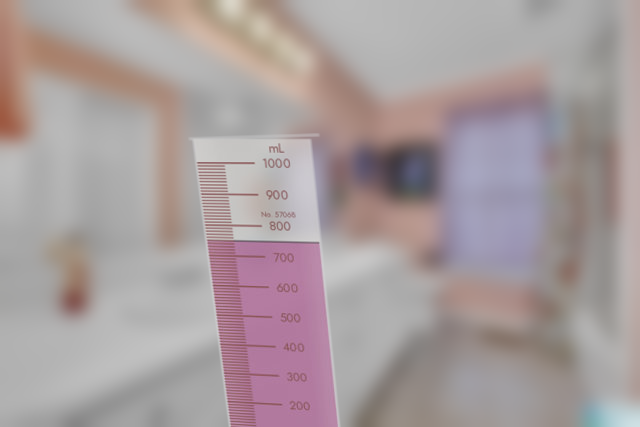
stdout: value=750 unit=mL
